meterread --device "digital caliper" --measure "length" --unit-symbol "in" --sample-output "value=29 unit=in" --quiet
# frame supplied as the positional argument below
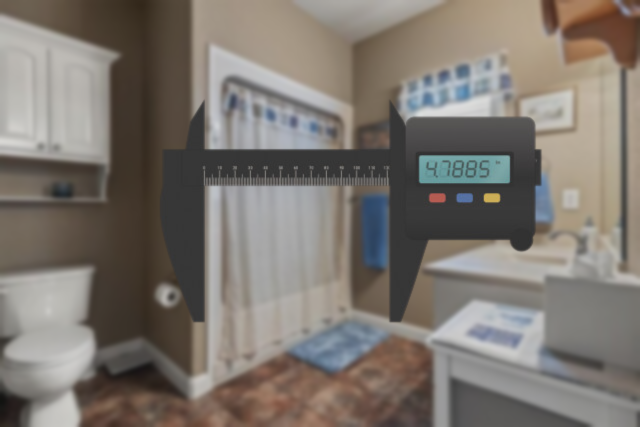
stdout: value=4.7885 unit=in
